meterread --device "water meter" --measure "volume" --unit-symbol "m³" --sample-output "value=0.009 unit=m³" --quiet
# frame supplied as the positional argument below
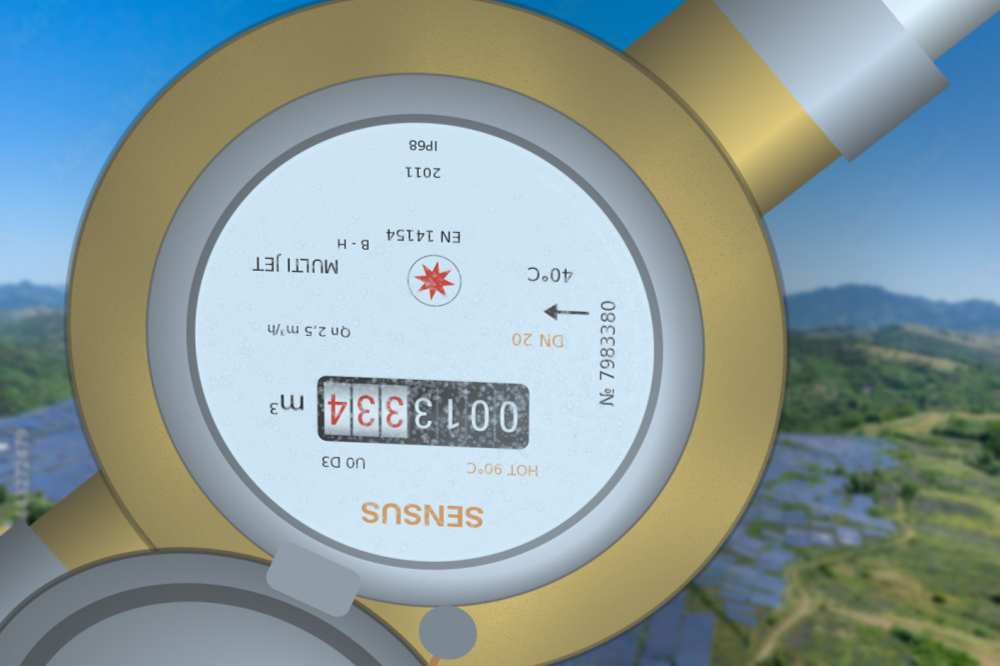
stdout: value=13.334 unit=m³
